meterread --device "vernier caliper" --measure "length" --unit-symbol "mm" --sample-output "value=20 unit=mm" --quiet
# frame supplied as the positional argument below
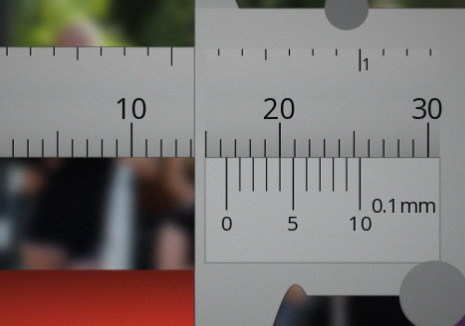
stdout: value=16.4 unit=mm
